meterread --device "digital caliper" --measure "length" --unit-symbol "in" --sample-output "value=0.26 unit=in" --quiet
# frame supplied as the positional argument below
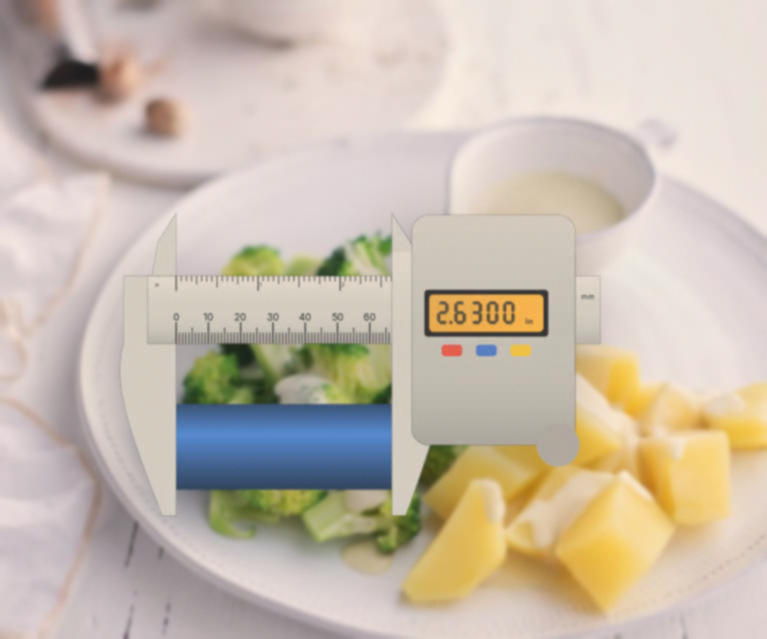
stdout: value=2.6300 unit=in
